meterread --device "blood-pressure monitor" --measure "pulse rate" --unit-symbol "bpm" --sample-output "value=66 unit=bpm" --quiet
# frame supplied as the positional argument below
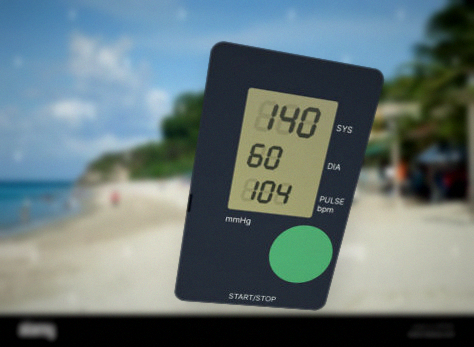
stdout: value=104 unit=bpm
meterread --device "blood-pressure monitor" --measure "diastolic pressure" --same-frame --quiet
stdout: value=60 unit=mmHg
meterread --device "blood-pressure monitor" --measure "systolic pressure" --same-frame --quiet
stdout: value=140 unit=mmHg
